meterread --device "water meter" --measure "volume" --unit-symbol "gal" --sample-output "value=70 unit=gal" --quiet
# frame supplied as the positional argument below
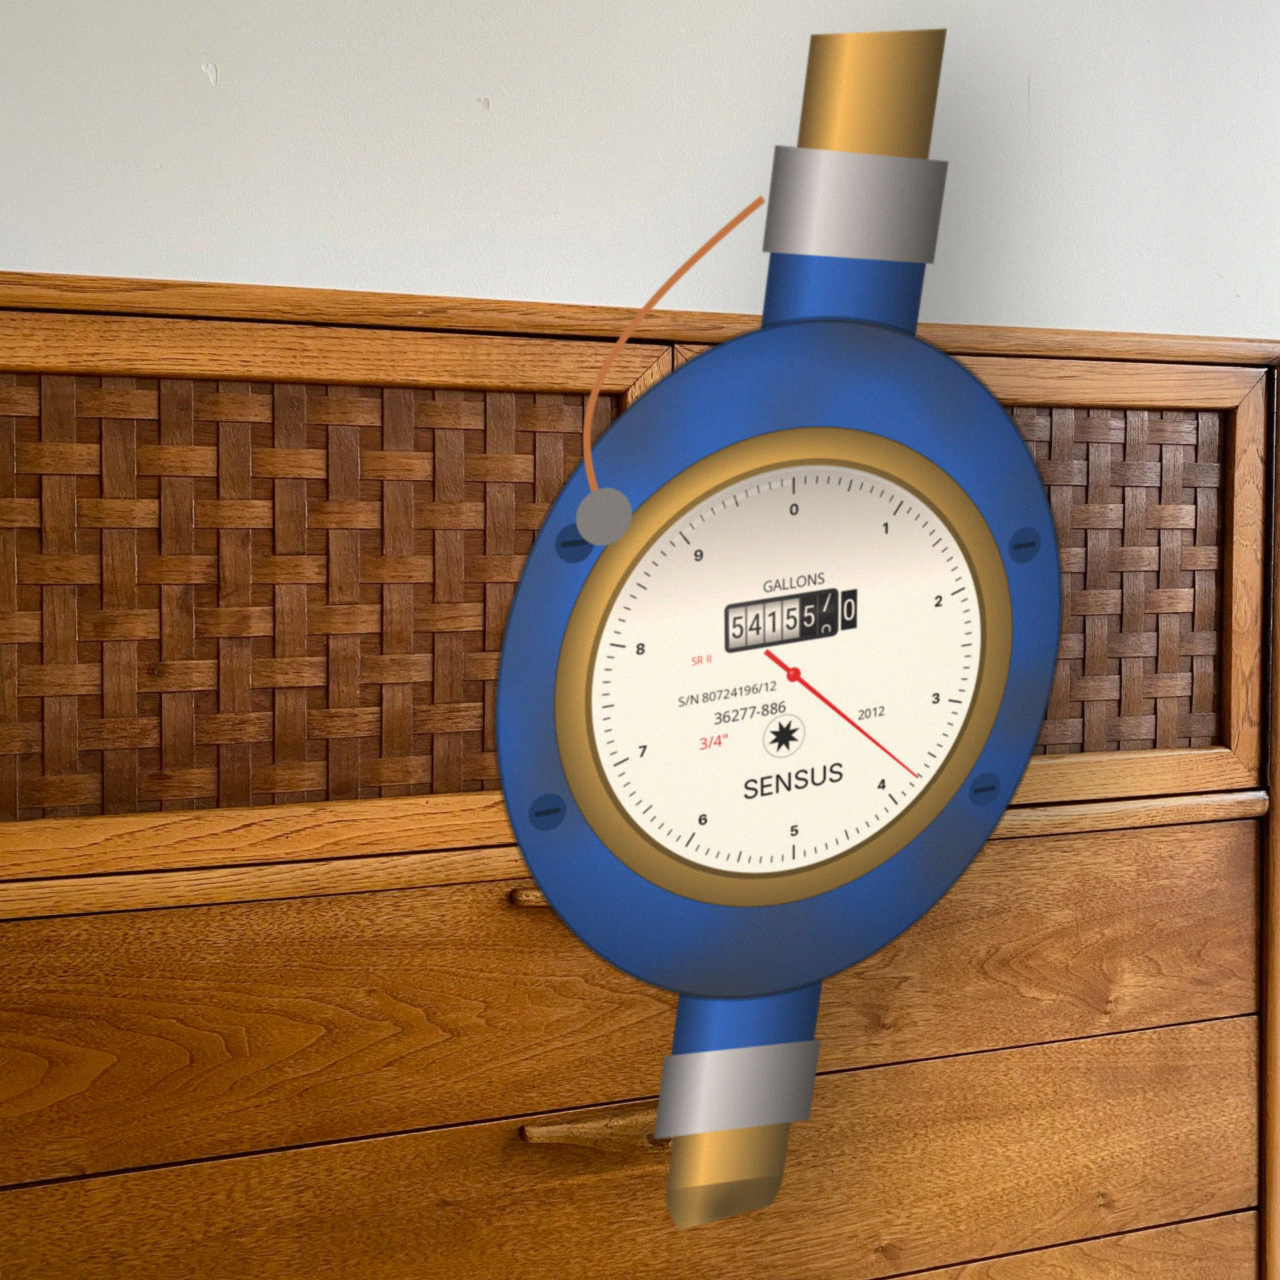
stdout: value=5415573.7 unit=gal
